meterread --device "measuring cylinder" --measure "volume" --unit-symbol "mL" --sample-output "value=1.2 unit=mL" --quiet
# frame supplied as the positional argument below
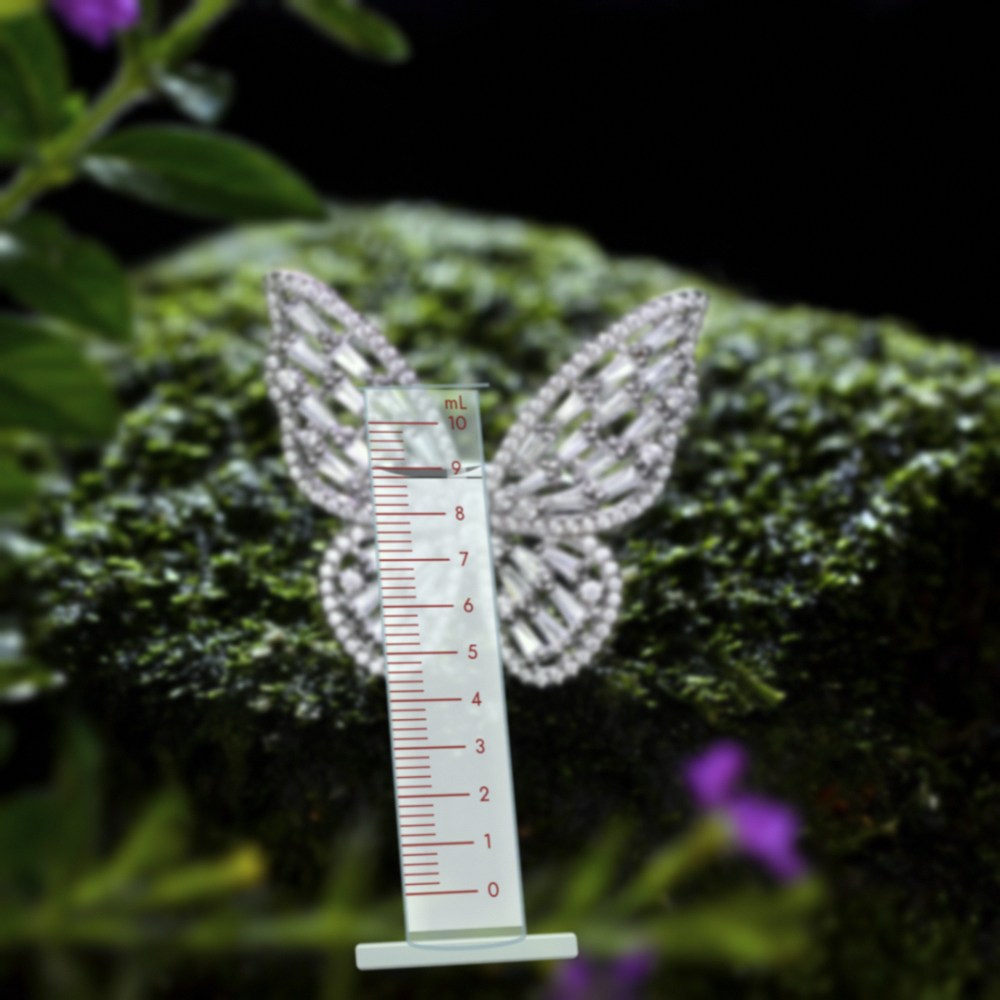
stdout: value=8.8 unit=mL
